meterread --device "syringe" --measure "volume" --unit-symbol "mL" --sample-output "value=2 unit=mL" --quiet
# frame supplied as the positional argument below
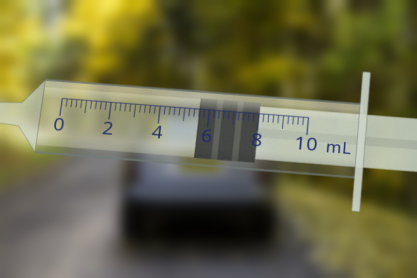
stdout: value=5.6 unit=mL
